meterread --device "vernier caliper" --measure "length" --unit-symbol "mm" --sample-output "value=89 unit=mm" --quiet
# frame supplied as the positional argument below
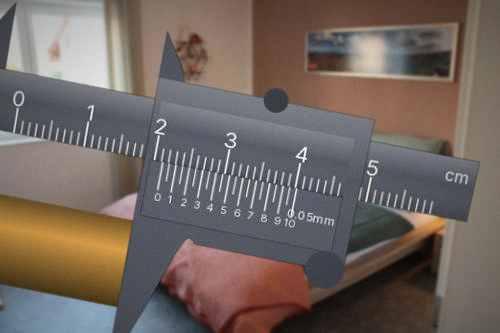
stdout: value=21.2 unit=mm
